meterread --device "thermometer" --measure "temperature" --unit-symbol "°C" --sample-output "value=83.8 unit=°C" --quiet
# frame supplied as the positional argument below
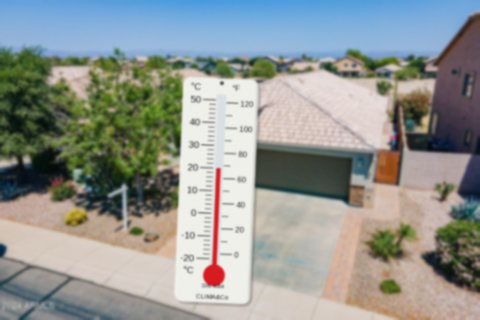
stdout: value=20 unit=°C
